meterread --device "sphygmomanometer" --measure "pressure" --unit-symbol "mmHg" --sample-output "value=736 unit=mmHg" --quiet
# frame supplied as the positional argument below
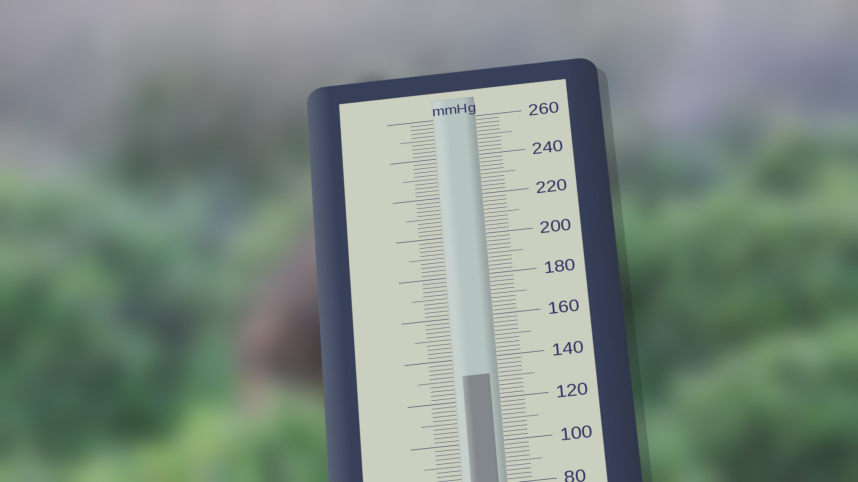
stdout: value=132 unit=mmHg
